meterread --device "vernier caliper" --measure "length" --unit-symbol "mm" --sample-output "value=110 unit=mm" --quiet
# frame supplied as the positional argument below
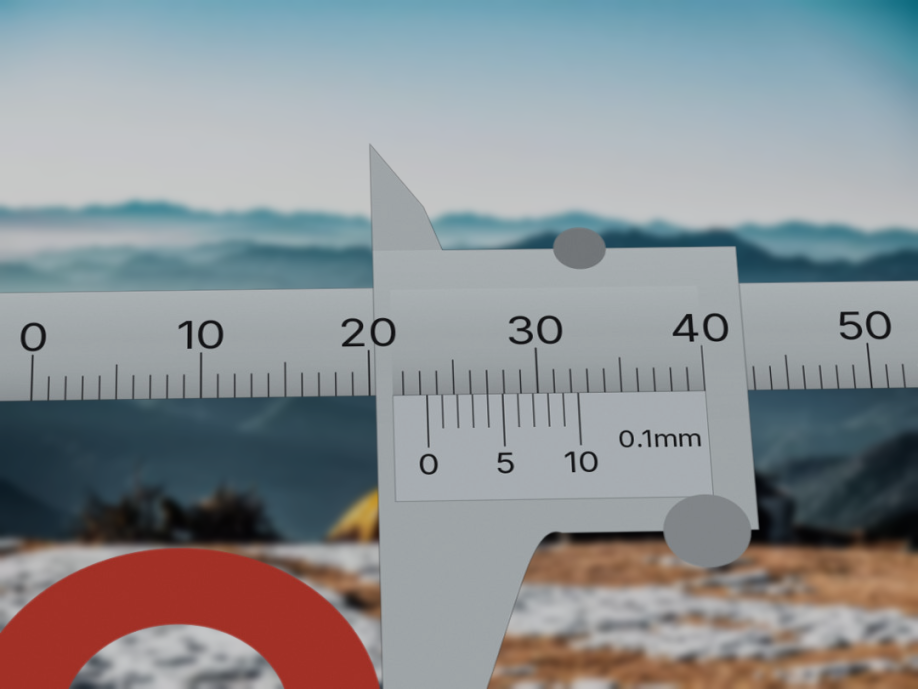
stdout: value=23.4 unit=mm
